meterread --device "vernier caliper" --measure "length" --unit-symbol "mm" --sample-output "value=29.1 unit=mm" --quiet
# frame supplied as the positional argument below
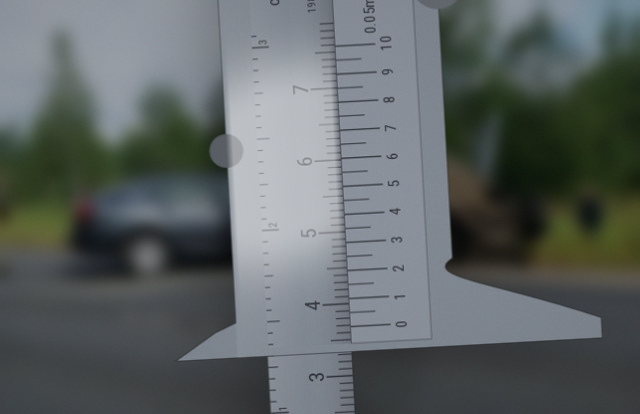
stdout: value=36.8 unit=mm
